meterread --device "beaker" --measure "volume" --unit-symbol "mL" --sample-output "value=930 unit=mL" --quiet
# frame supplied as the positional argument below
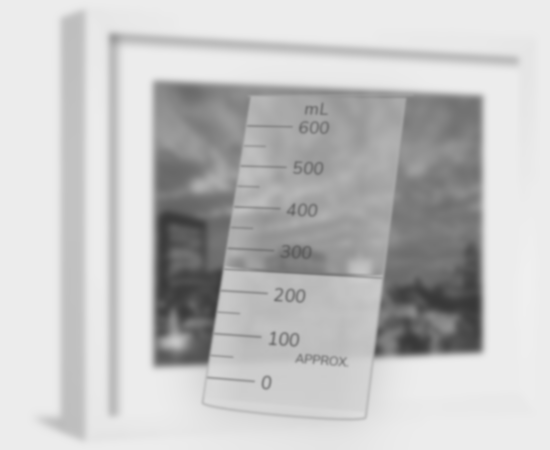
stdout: value=250 unit=mL
